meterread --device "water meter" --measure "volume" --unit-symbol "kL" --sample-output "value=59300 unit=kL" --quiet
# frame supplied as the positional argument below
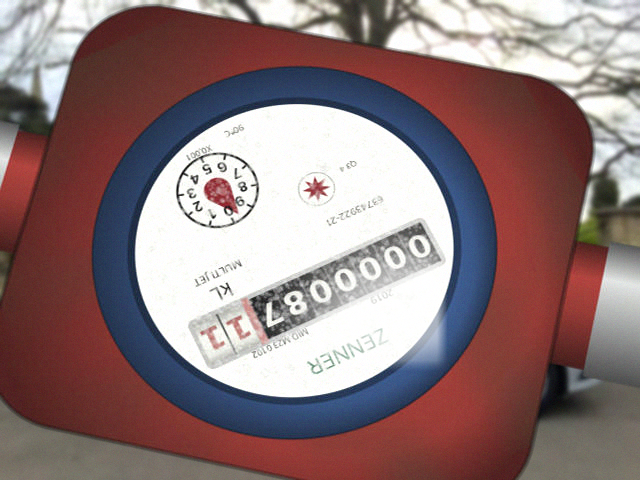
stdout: value=87.109 unit=kL
